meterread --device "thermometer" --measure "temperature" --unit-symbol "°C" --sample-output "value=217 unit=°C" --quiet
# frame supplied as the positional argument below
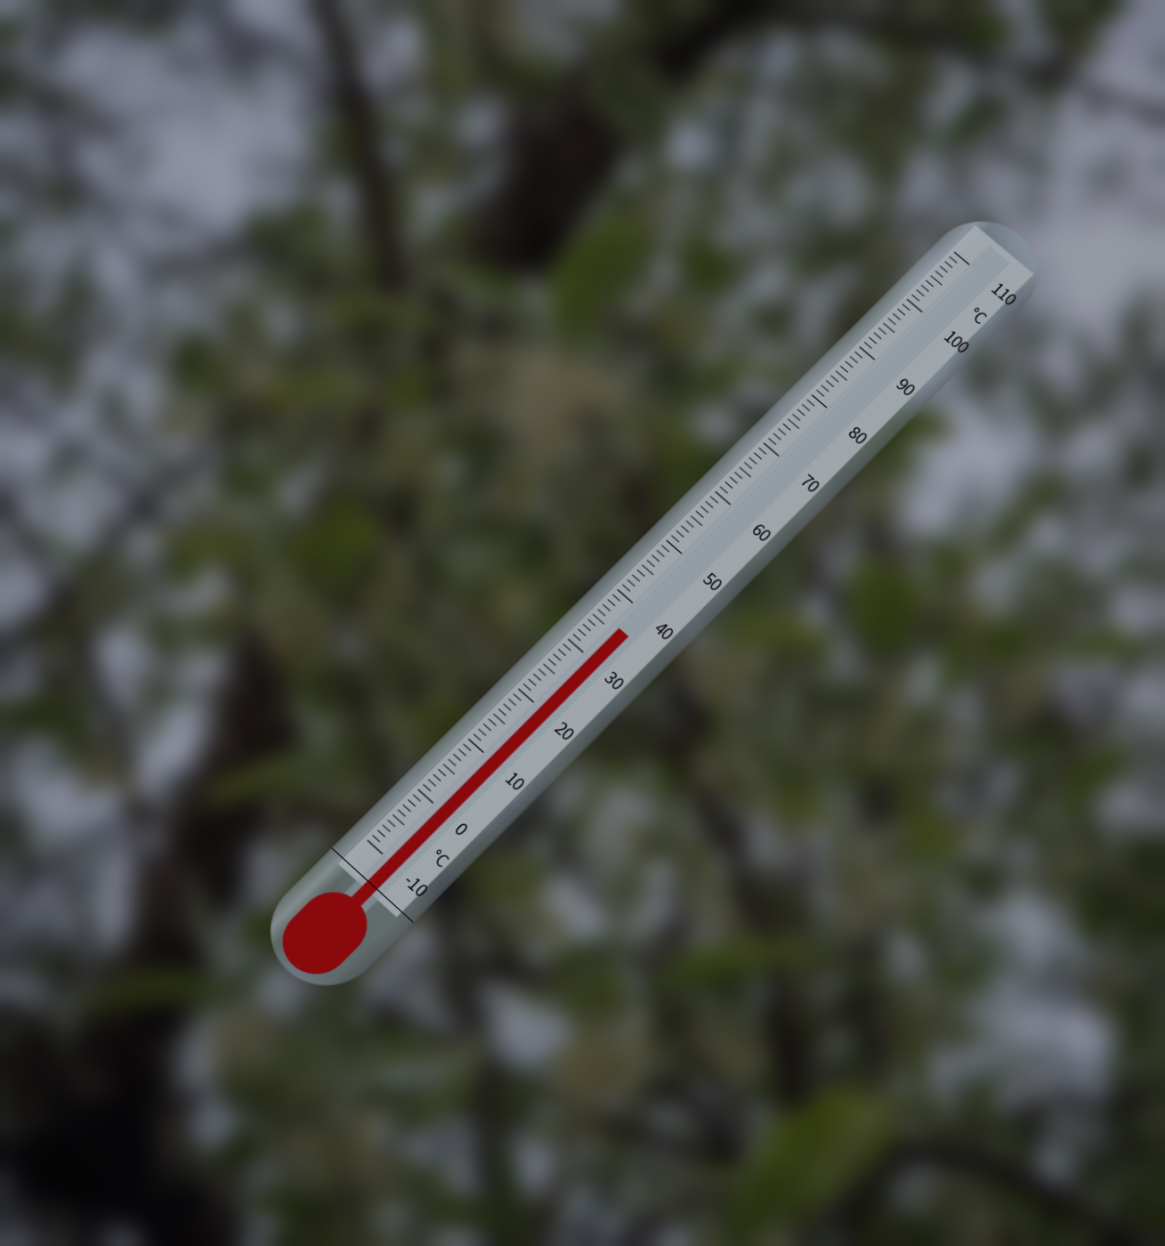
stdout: value=36 unit=°C
